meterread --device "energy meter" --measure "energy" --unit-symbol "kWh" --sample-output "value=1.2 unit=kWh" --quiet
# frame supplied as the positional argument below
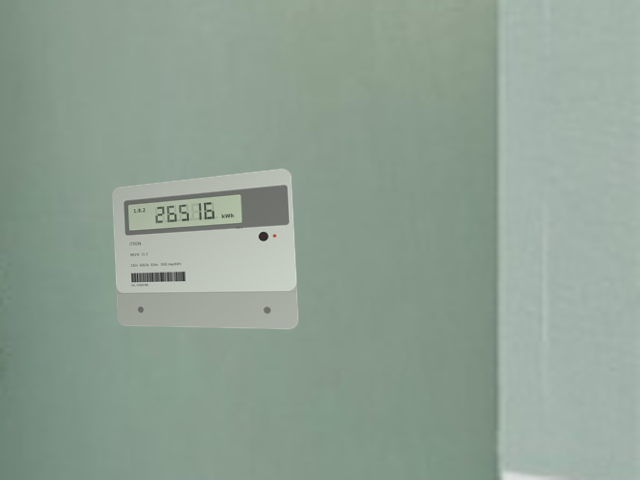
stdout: value=26516 unit=kWh
